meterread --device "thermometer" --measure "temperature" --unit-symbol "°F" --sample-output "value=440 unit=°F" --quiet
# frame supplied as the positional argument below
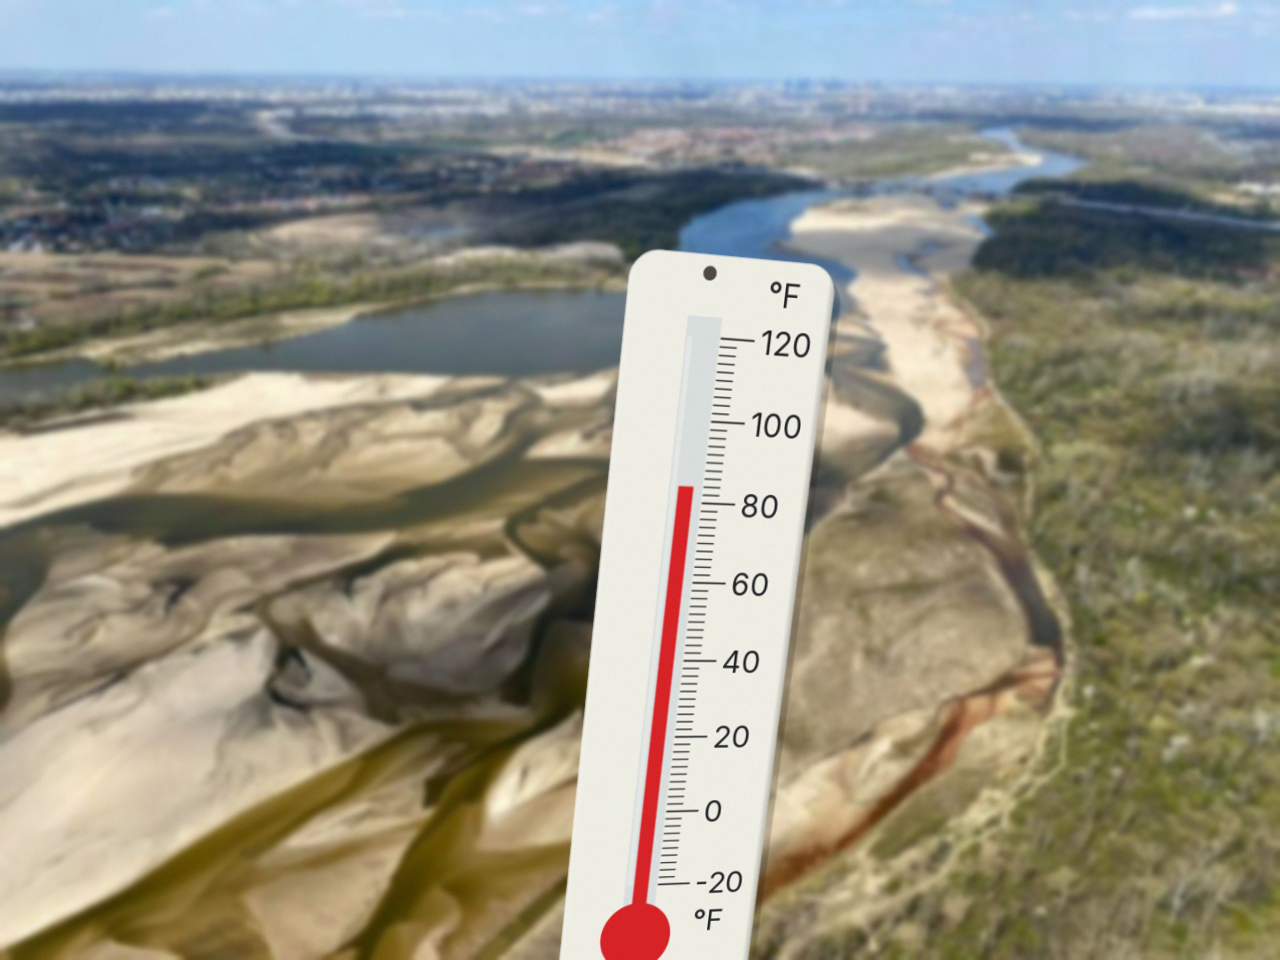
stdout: value=84 unit=°F
